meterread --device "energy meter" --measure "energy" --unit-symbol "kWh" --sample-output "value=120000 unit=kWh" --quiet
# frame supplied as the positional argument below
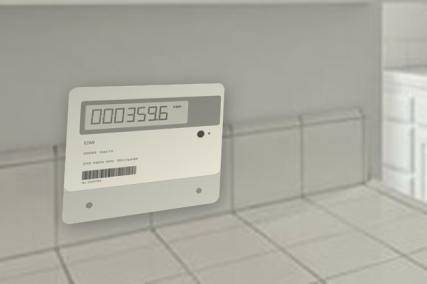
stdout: value=359.6 unit=kWh
